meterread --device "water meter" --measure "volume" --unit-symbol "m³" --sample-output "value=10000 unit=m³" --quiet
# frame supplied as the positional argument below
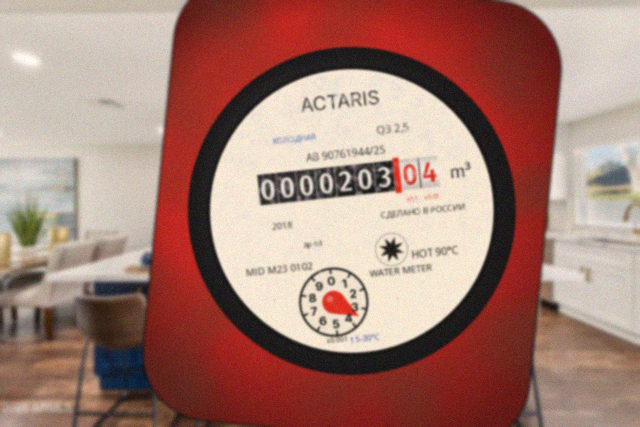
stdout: value=203.043 unit=m³
